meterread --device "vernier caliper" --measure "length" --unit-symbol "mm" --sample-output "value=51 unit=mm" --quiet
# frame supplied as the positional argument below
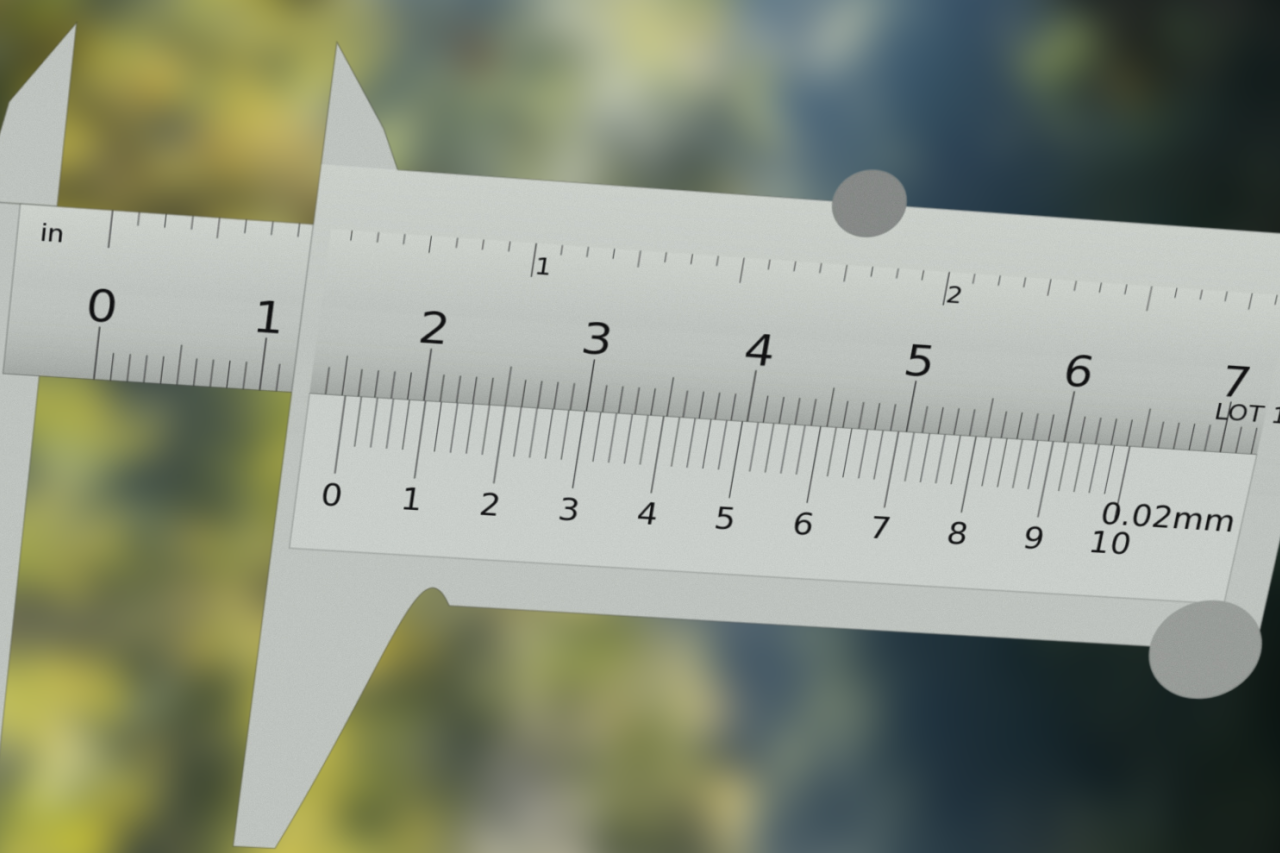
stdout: value=15.2 unit=mm
